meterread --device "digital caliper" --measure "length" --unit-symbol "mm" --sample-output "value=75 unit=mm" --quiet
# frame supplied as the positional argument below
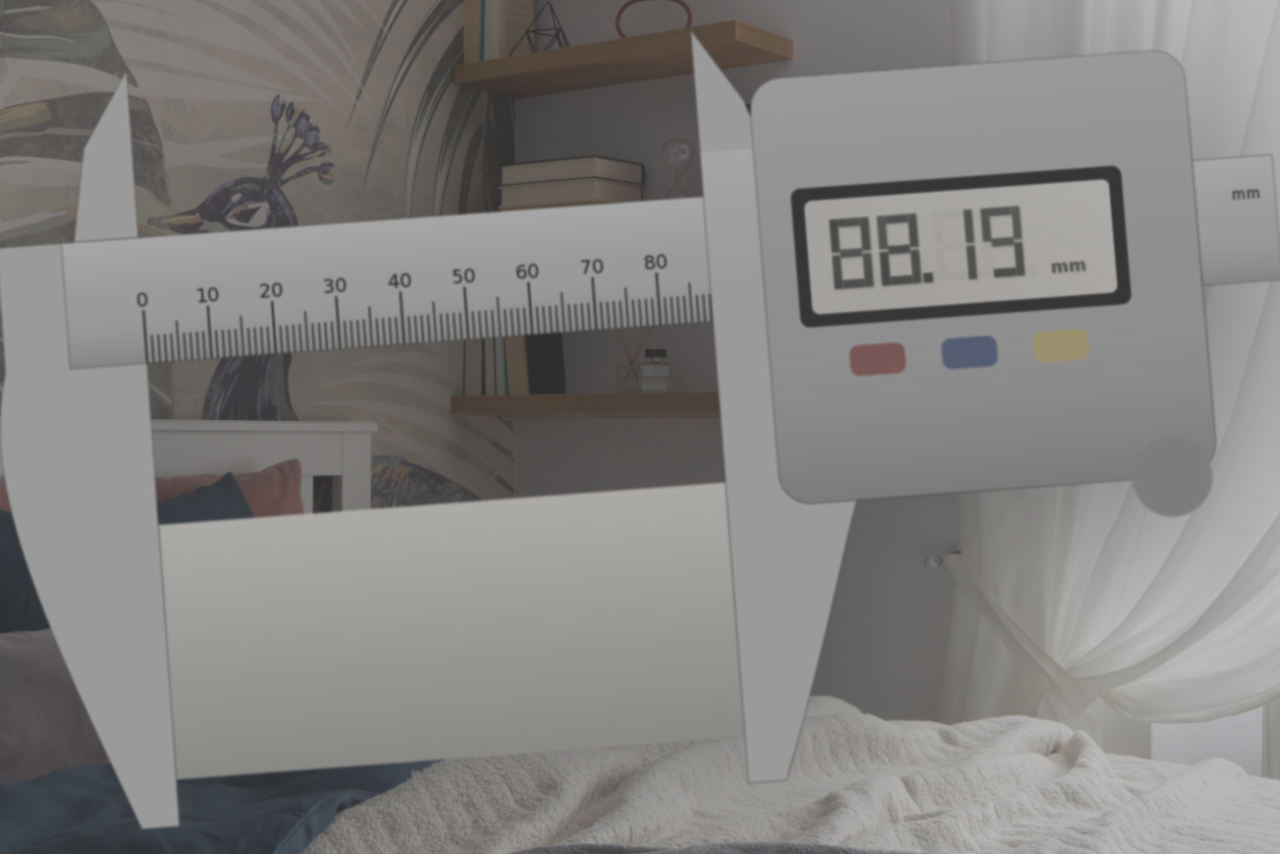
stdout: value=88.19 unit=mm
